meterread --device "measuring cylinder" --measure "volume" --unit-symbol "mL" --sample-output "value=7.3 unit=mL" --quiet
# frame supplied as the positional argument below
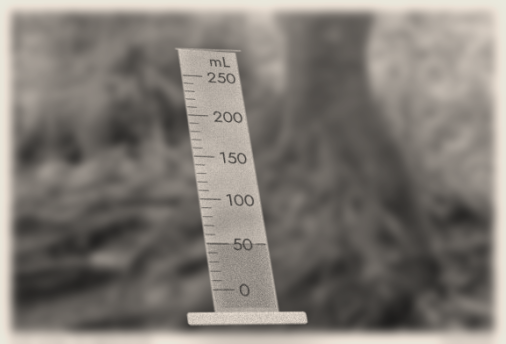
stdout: value=50 unit=mL
